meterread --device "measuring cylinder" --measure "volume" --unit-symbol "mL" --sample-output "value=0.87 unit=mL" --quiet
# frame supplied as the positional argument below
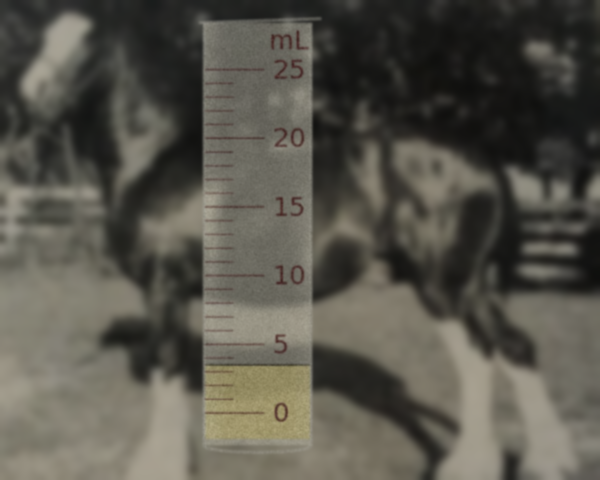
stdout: value=3.5 unit=mL
